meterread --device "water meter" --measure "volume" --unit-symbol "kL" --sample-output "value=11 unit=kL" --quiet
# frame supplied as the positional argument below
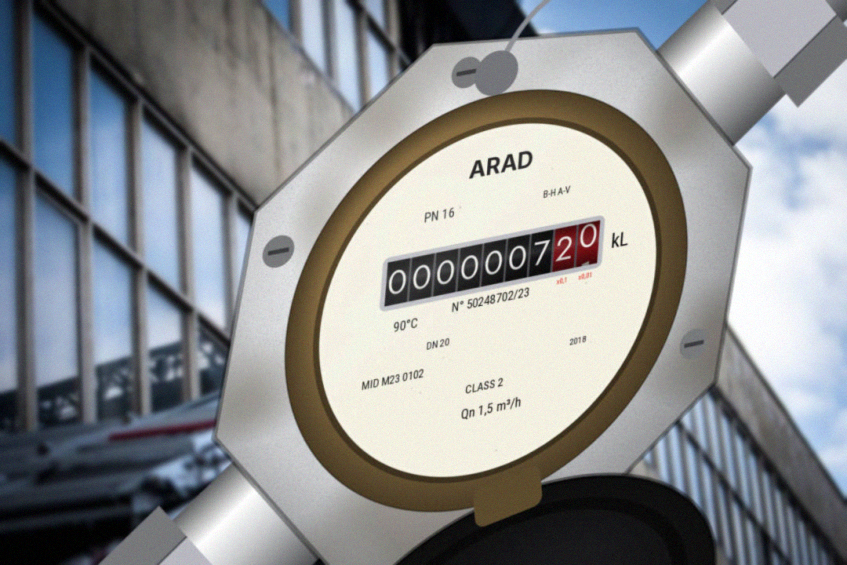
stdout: value=7.20 unit=kL
